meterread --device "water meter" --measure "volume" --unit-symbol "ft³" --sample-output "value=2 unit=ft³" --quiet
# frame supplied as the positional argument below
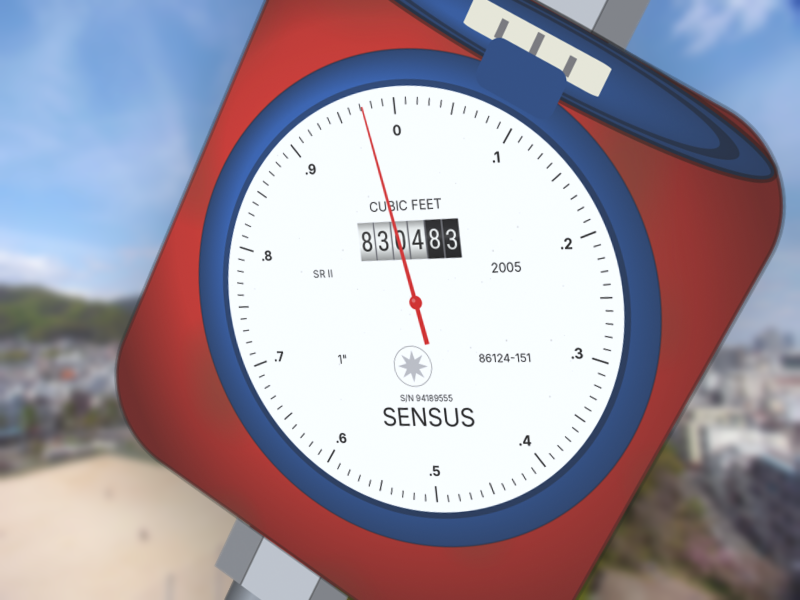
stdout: value=830482.97 unit=ft³
